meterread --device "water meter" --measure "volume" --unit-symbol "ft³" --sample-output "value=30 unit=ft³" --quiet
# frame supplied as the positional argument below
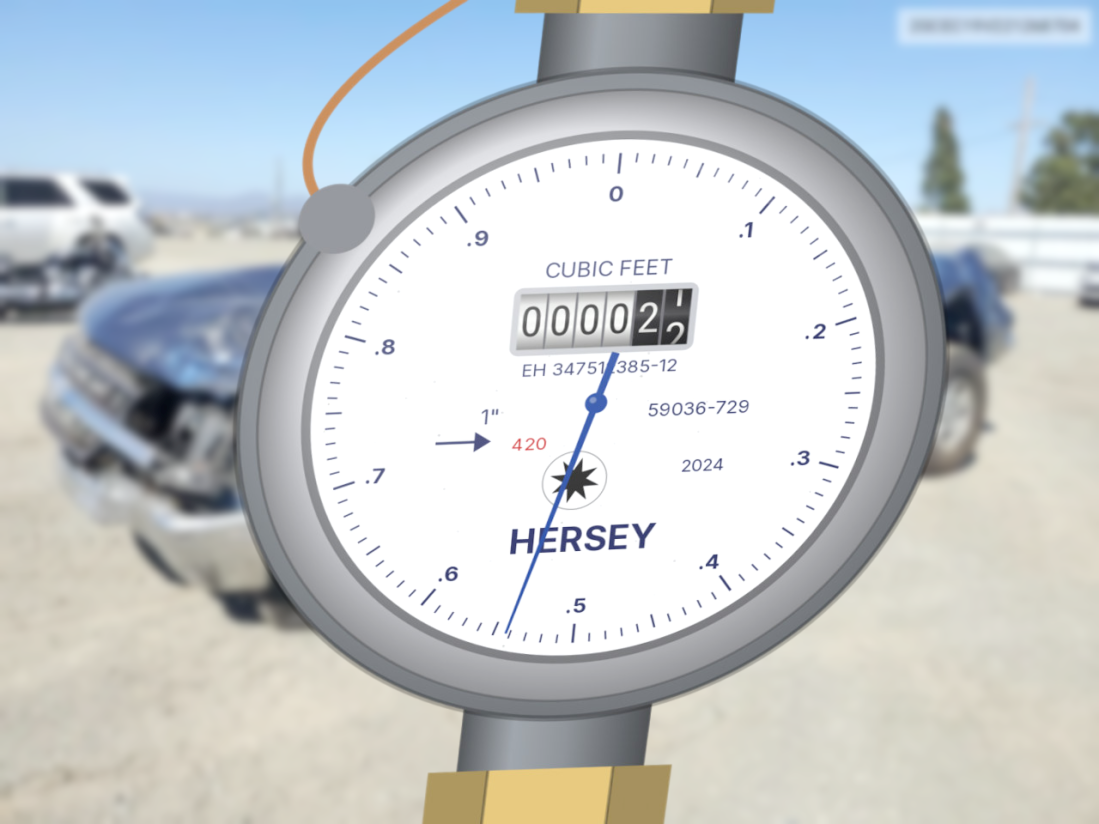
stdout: value=21.54 unit=ft³
